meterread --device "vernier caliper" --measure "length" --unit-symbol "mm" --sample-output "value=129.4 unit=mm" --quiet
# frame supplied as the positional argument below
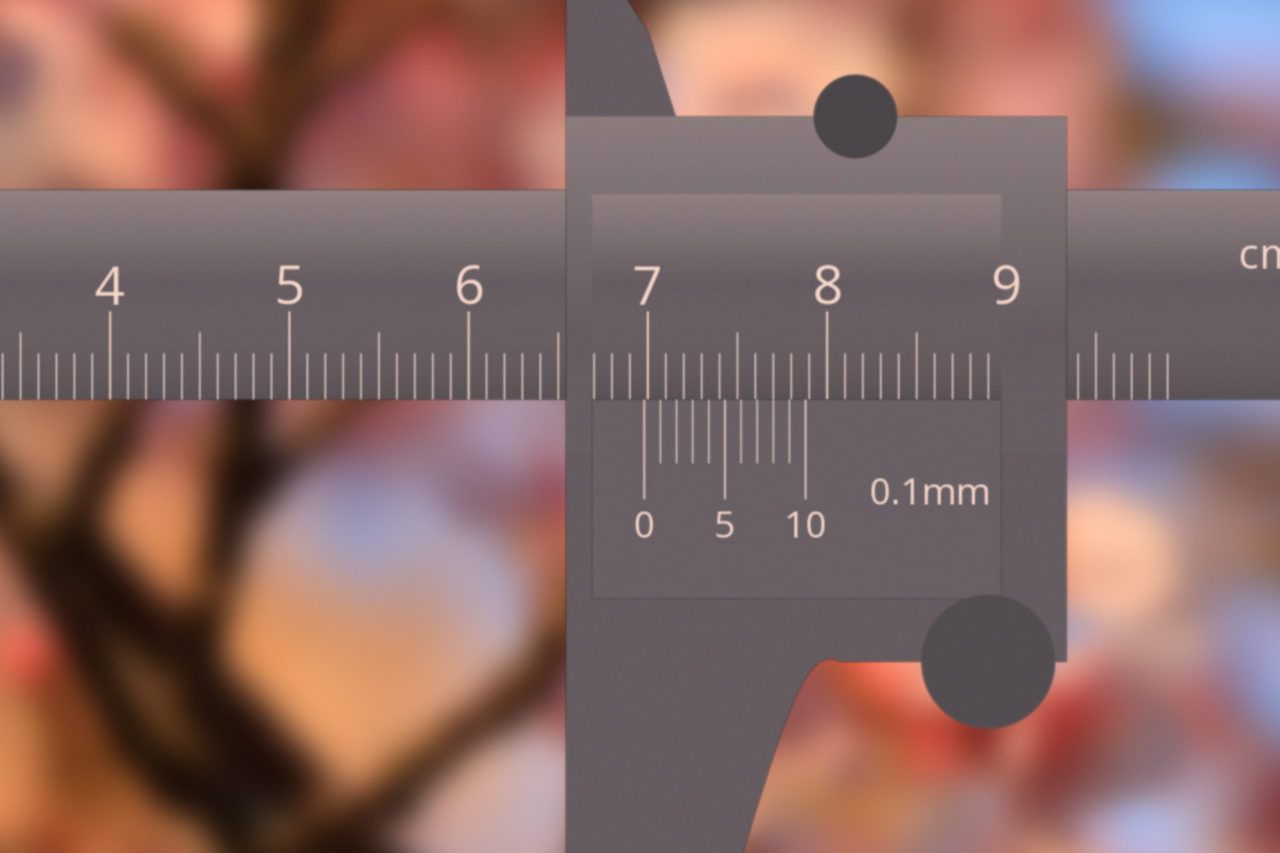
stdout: value=69.8 unit=mm
